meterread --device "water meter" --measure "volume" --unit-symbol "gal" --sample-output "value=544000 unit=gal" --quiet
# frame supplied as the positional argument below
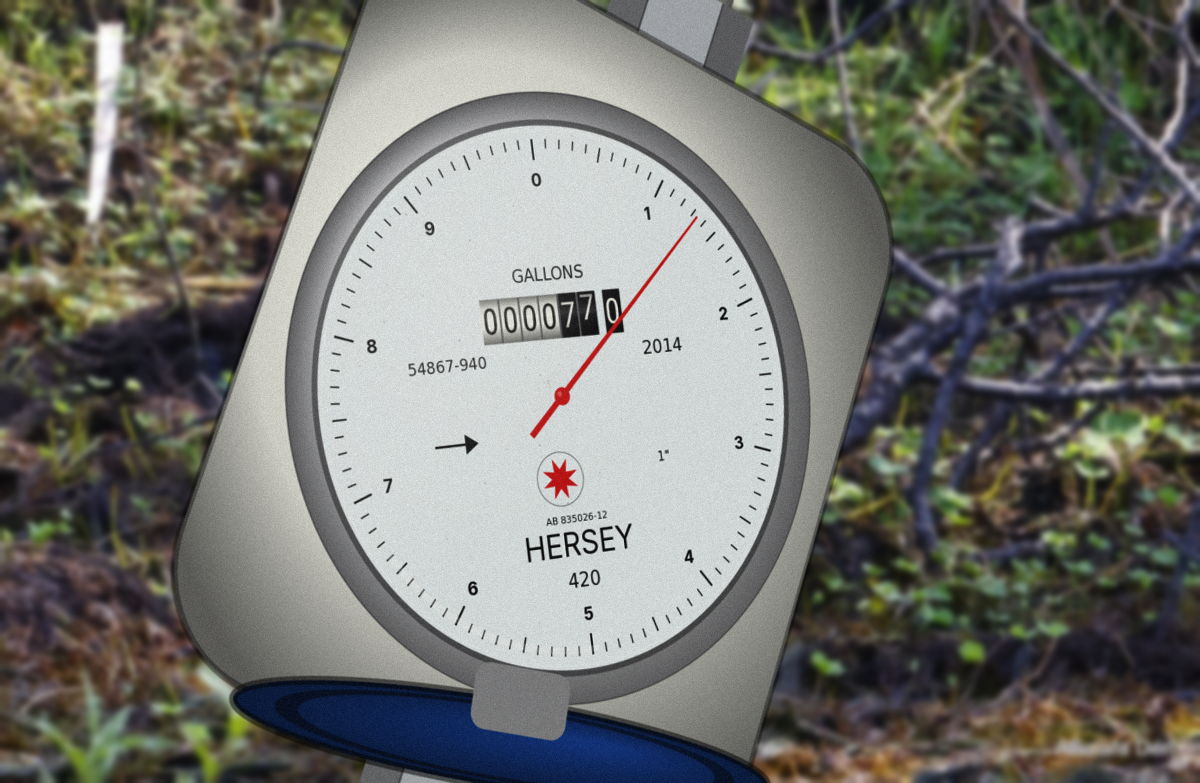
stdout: value=771.3 unit=gal
